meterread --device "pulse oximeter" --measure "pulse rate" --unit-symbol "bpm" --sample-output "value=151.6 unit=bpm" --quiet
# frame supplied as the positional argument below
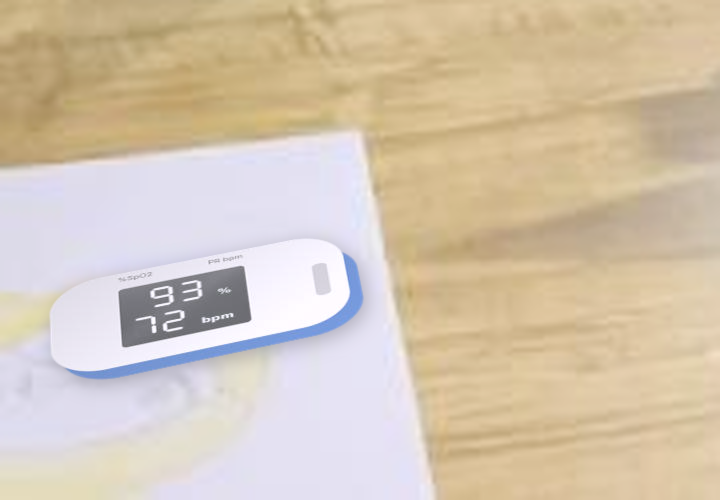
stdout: value=72 unit=bpm
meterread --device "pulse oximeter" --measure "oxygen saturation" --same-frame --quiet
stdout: value=93 unit=%
